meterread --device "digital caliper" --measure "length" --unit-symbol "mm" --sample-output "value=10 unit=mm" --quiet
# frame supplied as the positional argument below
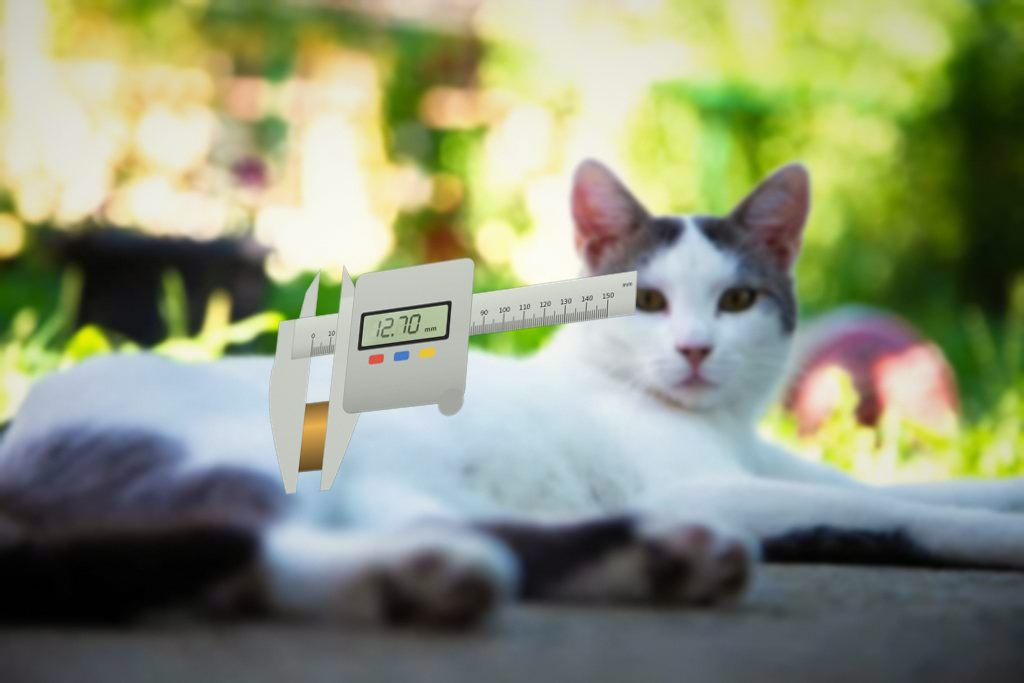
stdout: value=12.70 unit=mm
